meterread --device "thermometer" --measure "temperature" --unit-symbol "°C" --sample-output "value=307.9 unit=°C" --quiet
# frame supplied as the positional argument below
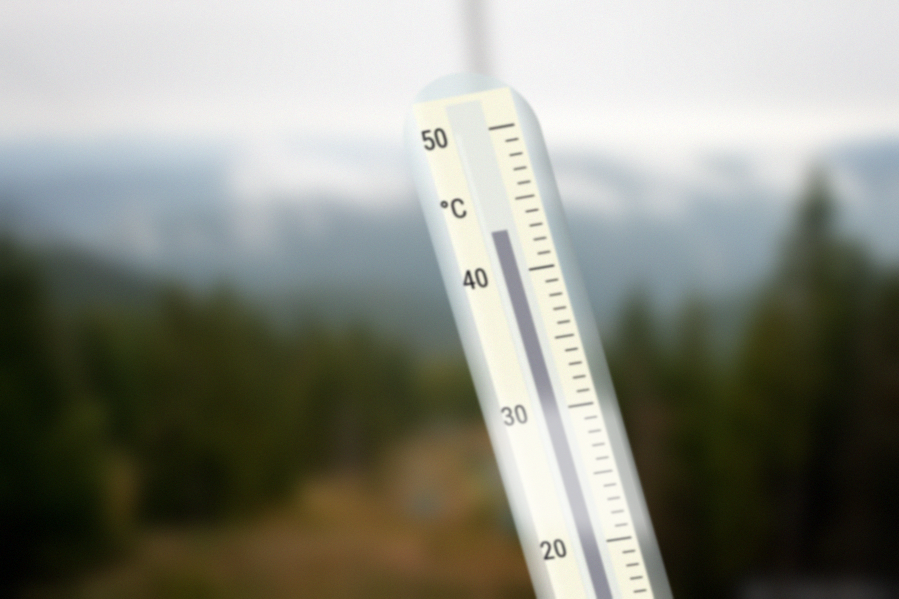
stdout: value=43 unit=°C
